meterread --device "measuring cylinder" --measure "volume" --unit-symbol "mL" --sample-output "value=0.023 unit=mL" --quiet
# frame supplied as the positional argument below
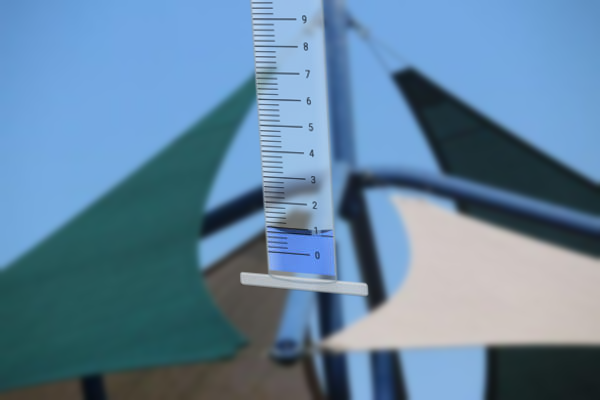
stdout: value=0.8 unit=mL
